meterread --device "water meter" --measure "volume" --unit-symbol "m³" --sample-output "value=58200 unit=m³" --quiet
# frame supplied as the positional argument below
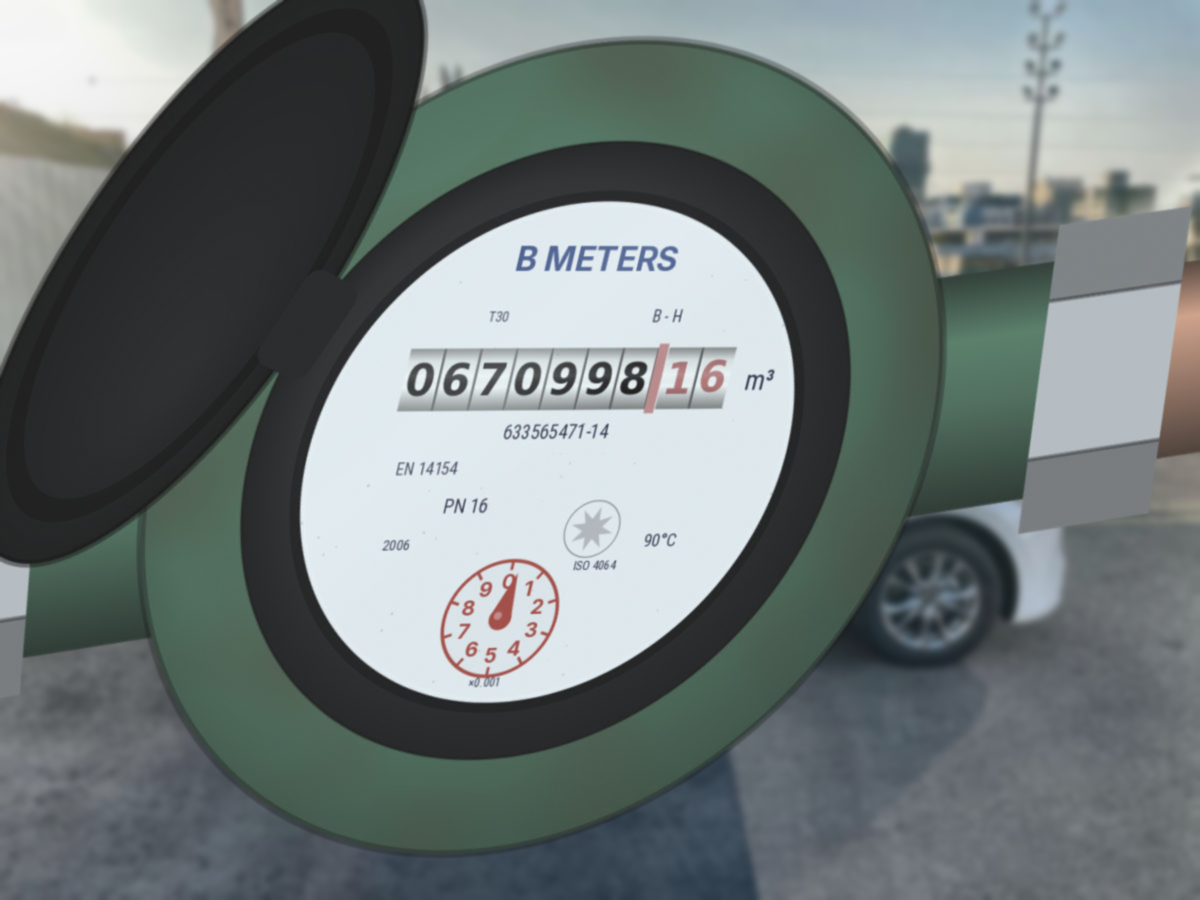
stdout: value=670998.160 unit=m³
